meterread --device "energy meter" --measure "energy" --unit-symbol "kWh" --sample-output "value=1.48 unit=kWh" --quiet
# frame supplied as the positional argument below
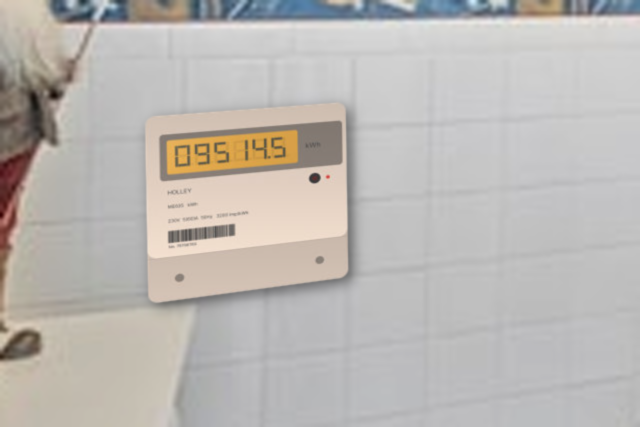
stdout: value=9514.5 unit=kWh
